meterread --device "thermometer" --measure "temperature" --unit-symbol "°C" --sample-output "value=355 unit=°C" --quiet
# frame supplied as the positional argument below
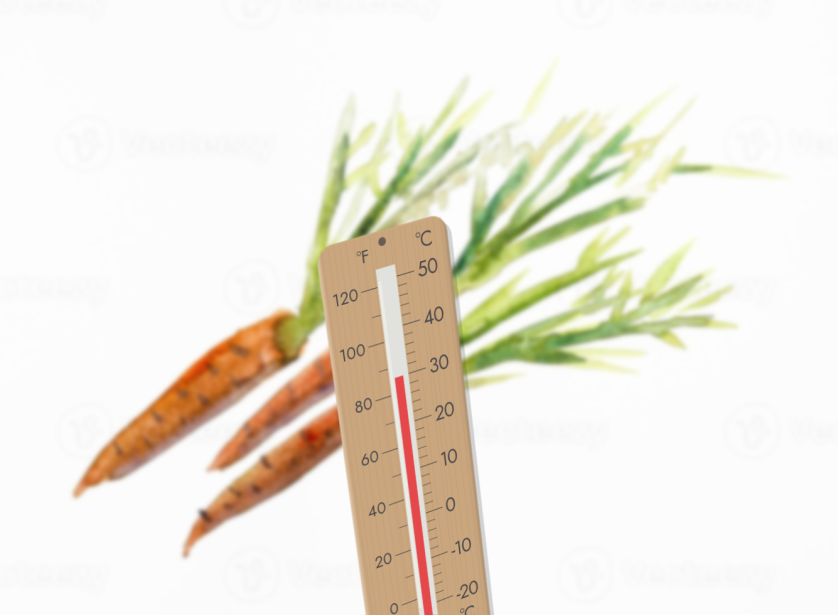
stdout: value=30 unit=°C
